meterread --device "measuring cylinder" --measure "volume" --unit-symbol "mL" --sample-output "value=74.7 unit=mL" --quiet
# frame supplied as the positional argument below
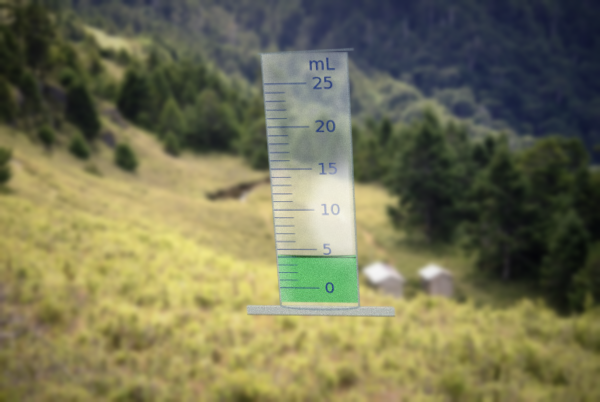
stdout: value=4 unit=mL
